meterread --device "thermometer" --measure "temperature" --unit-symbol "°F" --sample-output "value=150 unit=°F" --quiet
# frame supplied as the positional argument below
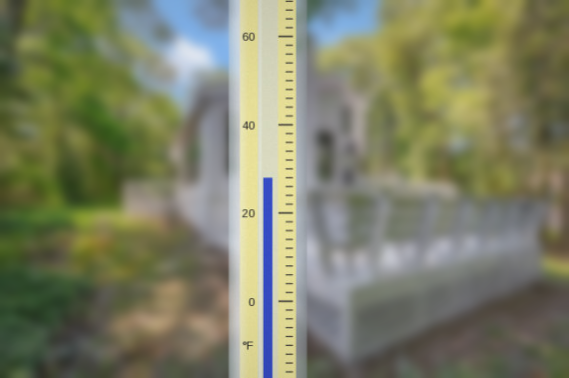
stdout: value=28 unit=°F
